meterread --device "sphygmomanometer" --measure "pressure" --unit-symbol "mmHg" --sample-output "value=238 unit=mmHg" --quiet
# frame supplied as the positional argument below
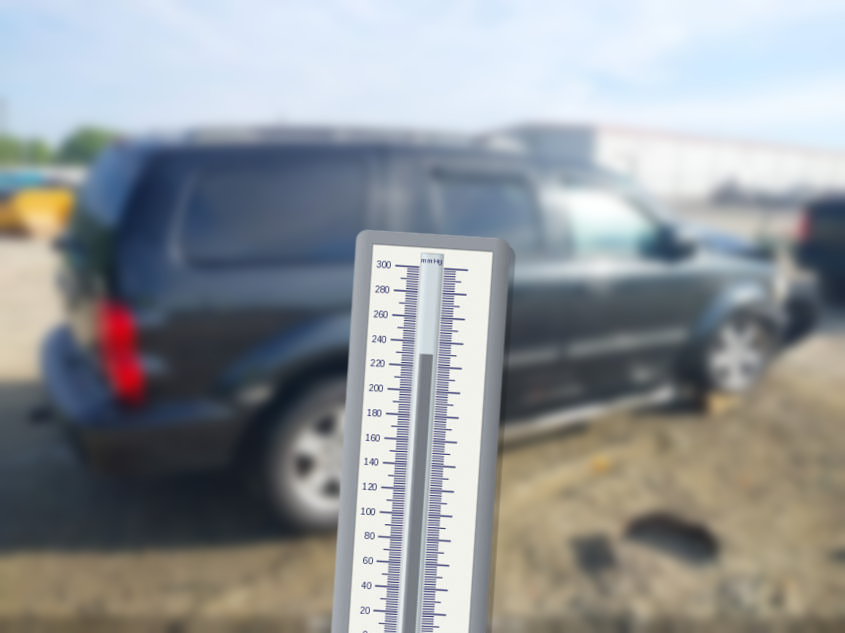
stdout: value=230 unit=mmHg
